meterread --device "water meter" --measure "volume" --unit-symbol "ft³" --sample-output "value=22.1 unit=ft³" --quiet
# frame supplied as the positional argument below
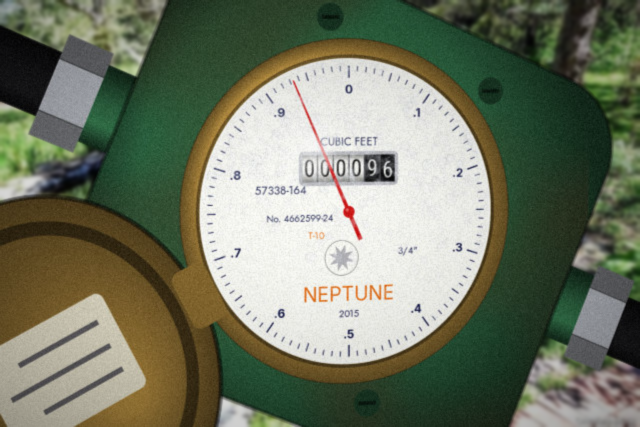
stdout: value=95.93 unit=ft³
